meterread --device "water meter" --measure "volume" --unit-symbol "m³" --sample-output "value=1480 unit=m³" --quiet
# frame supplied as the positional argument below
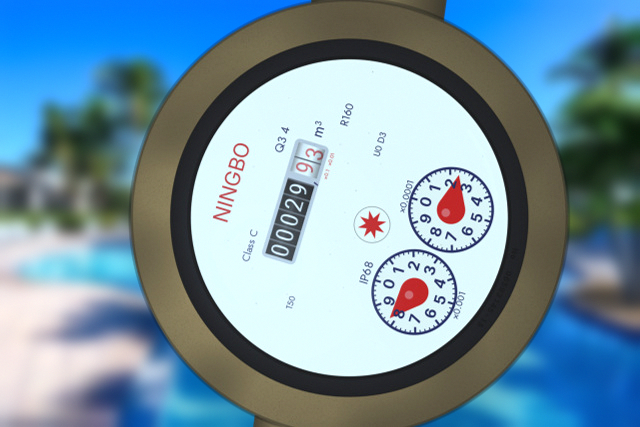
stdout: value=29.9282 unit=m³
